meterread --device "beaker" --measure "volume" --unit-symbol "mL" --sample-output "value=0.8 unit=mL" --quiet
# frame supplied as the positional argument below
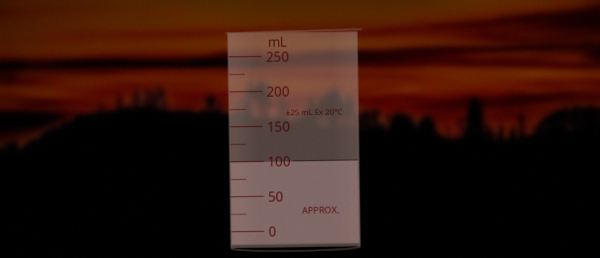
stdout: value=100 unit=mL
